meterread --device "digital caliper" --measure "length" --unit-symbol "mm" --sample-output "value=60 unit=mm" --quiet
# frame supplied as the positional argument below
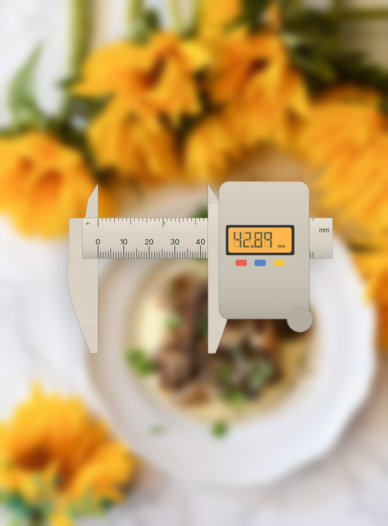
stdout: value=42.89 unit=mm
